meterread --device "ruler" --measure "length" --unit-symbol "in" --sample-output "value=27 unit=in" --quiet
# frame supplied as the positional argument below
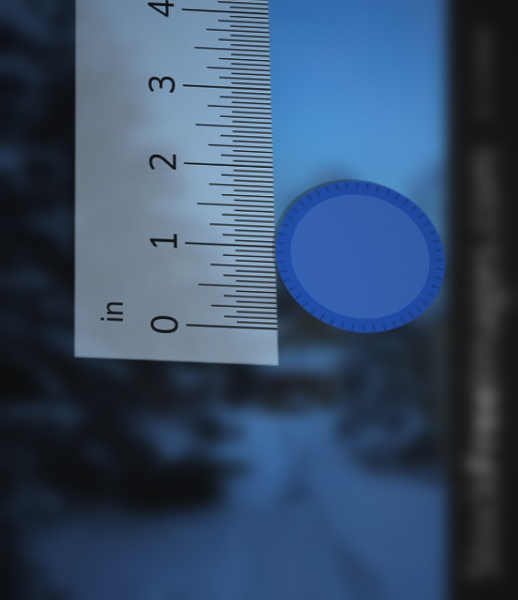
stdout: value=1.875 unit=in
